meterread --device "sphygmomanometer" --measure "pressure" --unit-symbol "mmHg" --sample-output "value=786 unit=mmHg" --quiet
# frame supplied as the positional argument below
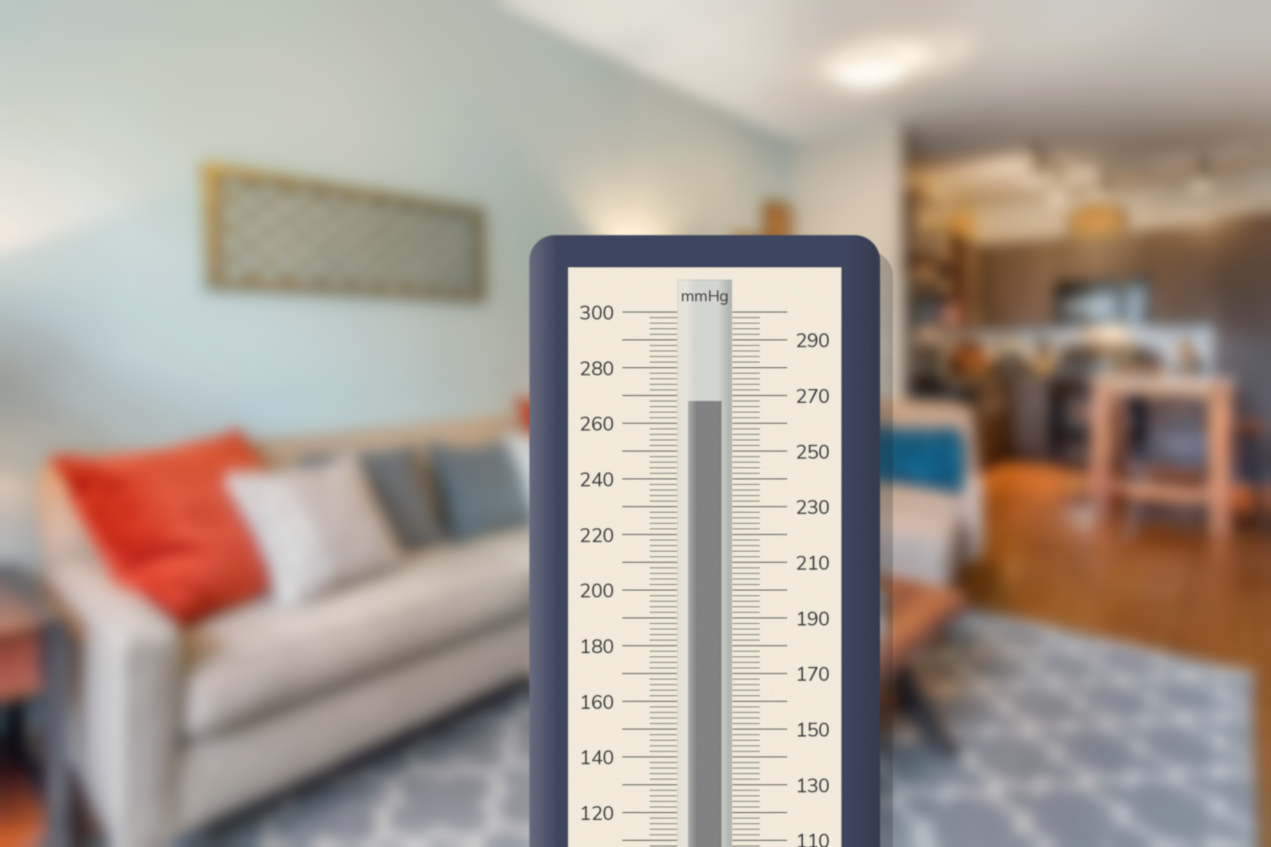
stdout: value=268 unit=mmHg
